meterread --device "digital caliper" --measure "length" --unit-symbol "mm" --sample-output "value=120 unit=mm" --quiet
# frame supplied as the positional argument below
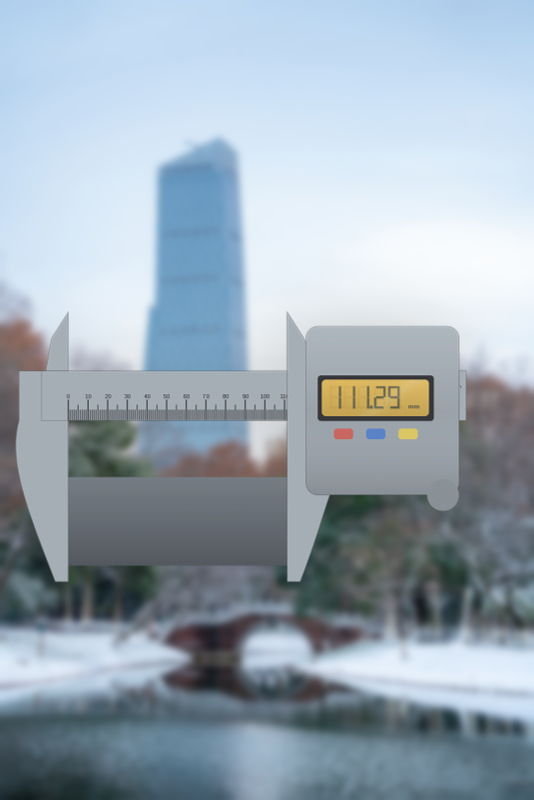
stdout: value=111.29 unit=mm
